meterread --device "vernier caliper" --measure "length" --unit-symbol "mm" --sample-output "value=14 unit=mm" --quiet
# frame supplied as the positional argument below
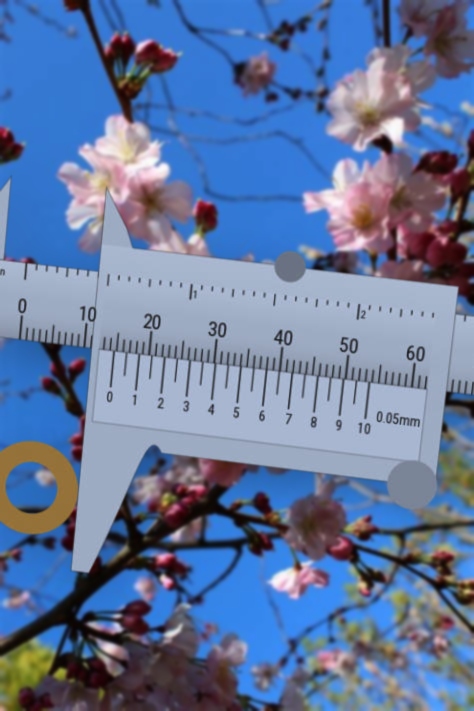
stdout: value=14.6 unit=mm
